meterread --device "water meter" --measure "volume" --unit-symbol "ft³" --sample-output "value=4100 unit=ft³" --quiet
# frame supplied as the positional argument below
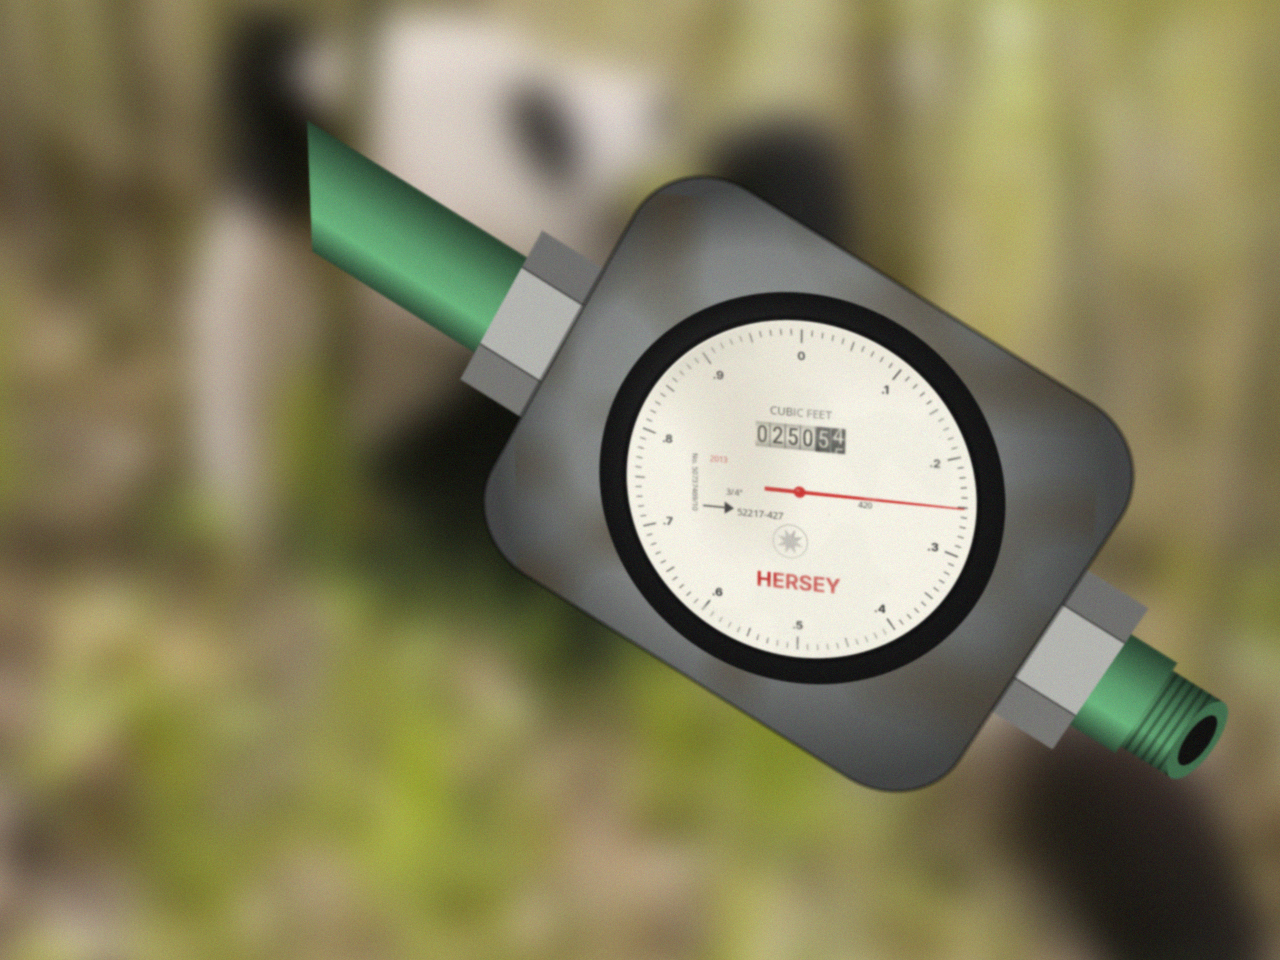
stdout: value=25054.25 unit=ft³
